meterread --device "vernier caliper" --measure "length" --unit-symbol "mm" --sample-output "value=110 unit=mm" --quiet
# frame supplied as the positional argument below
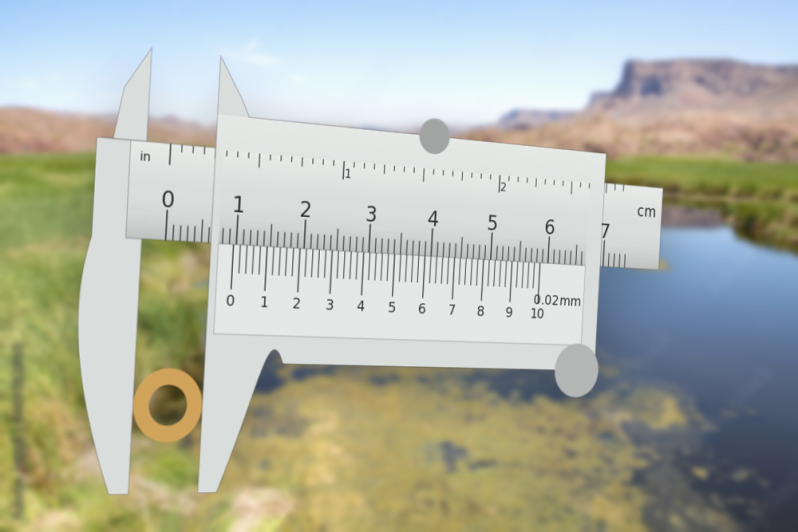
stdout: value=9.6 unit=mm
